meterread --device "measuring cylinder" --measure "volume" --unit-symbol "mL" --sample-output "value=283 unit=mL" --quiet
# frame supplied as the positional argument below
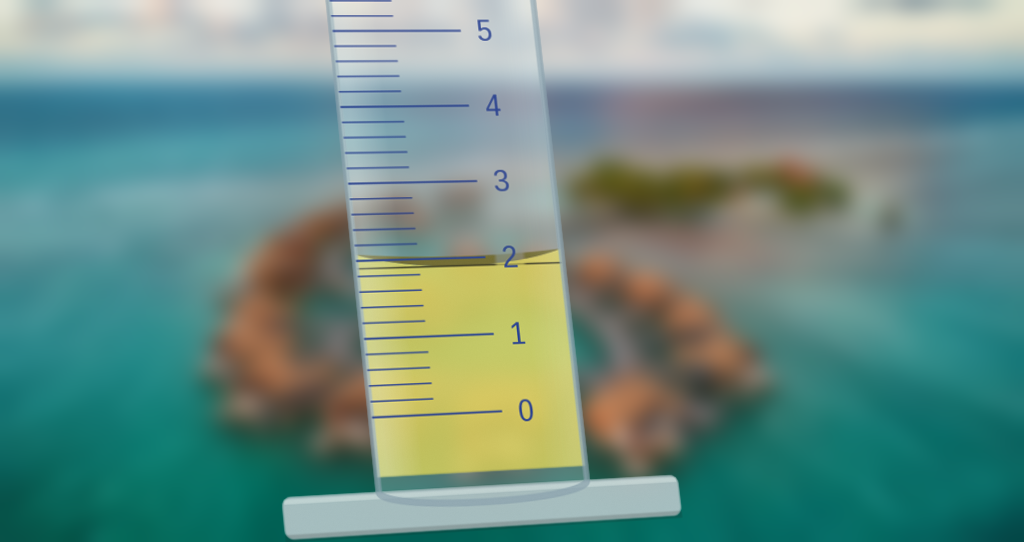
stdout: value=1.9 unit=mL
